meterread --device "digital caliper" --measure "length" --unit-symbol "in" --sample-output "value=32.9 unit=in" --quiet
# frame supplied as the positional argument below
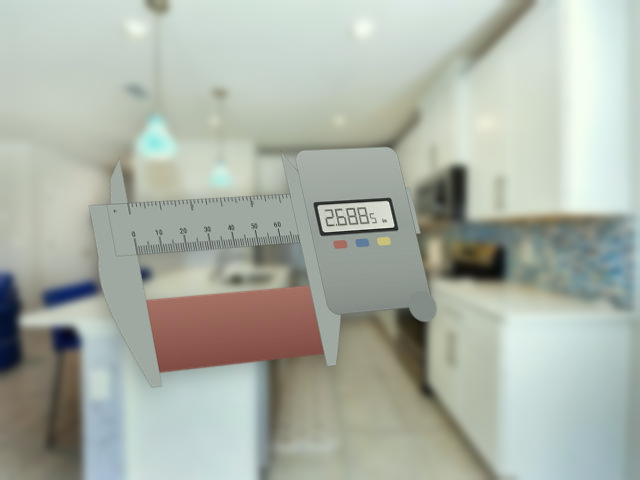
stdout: value=2.6885 unit=in
